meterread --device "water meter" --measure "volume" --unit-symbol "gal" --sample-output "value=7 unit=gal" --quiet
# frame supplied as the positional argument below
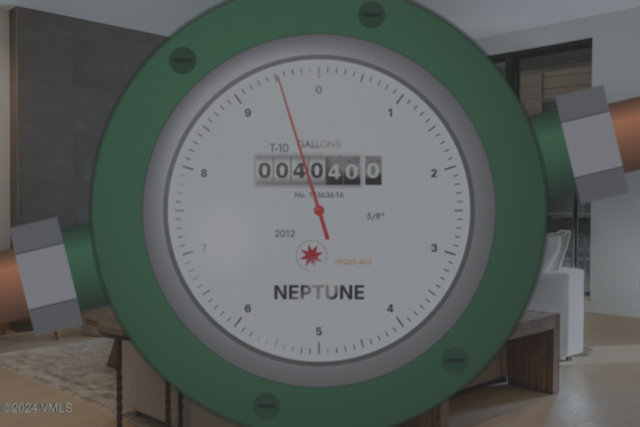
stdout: value=40399.5 unit=gal
